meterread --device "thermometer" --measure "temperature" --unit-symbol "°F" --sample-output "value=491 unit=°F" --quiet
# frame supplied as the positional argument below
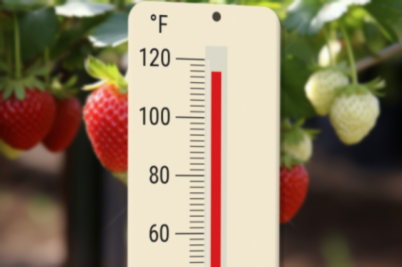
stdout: value=116 unit=°F
